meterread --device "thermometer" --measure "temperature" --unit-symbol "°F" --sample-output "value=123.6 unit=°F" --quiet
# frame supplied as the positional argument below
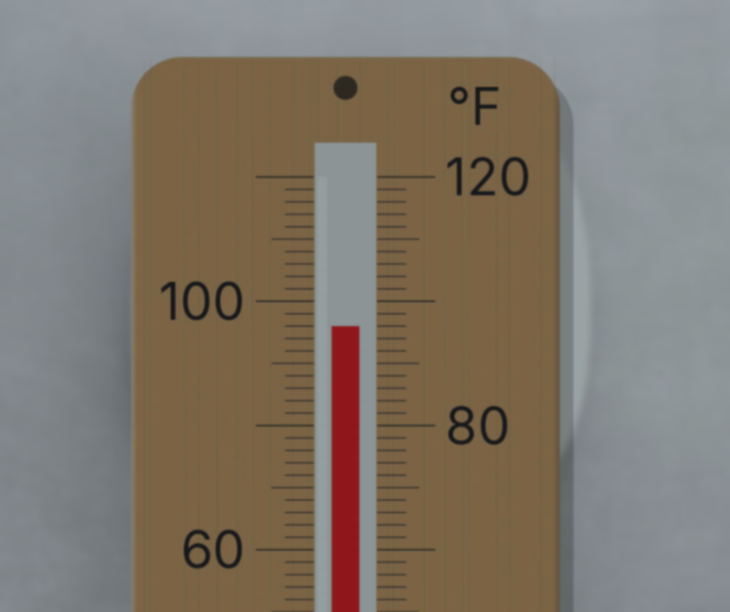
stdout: value=96 unit=°F
